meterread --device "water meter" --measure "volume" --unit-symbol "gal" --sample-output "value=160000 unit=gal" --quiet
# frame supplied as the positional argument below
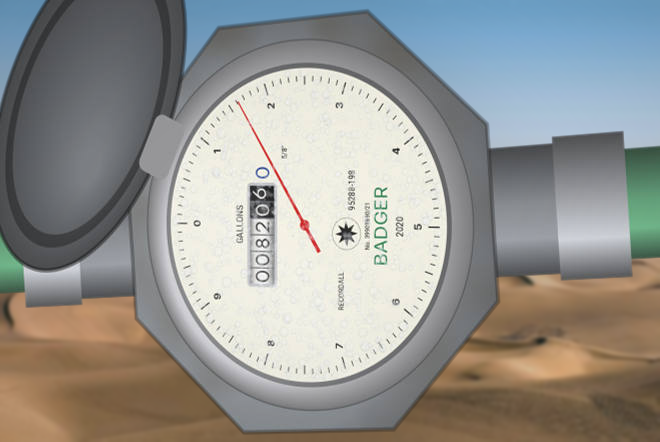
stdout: value=82061.6 unit=gal
